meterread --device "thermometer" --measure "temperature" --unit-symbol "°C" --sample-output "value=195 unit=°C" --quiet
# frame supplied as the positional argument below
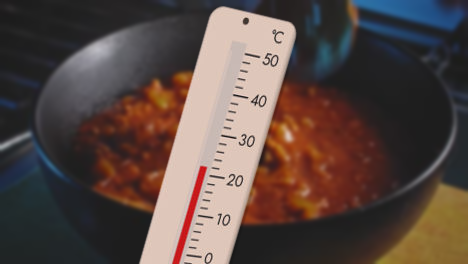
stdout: value=22 unit=°C
